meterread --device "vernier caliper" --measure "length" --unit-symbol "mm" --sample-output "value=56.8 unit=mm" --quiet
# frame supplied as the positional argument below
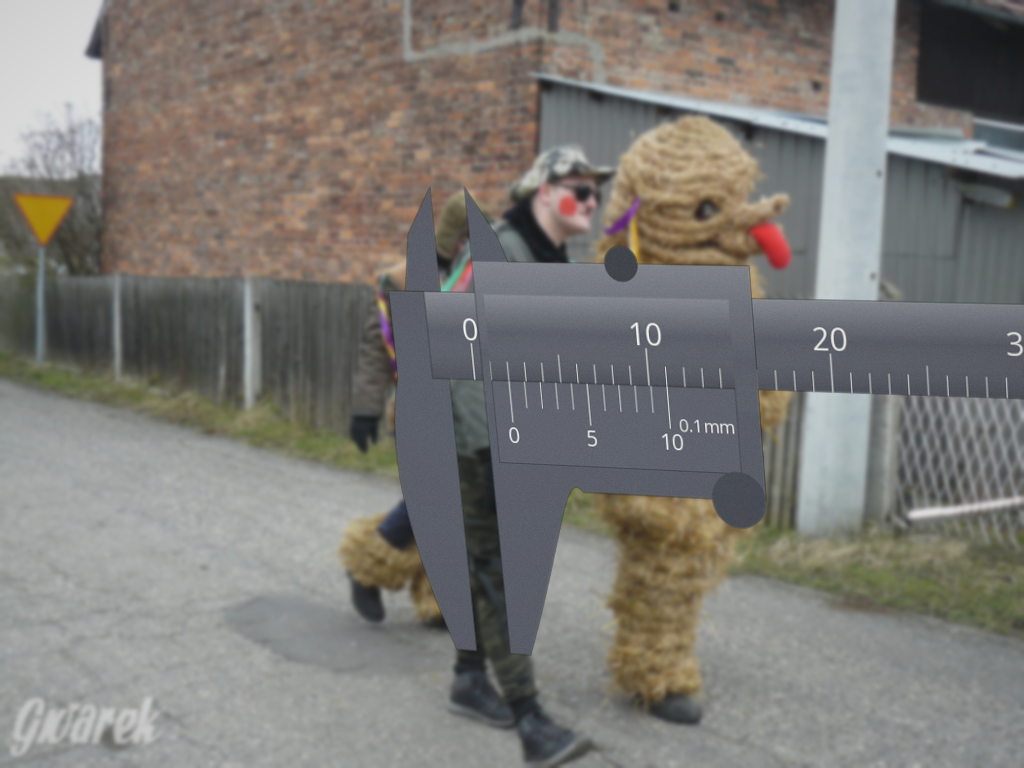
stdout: value=2.0 unit=mm
